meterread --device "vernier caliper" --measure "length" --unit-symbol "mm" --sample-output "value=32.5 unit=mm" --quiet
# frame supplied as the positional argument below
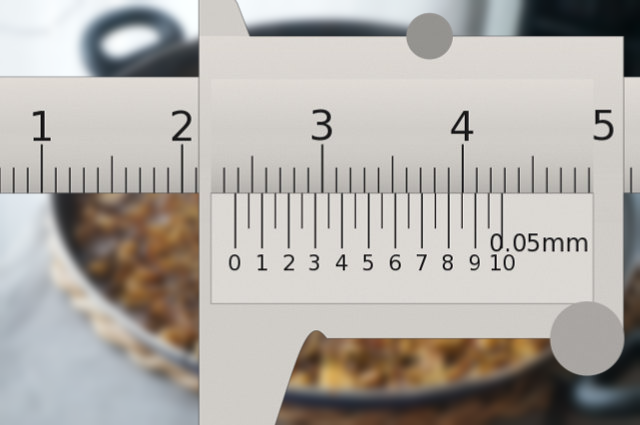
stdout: value=23.8 unit=mm
